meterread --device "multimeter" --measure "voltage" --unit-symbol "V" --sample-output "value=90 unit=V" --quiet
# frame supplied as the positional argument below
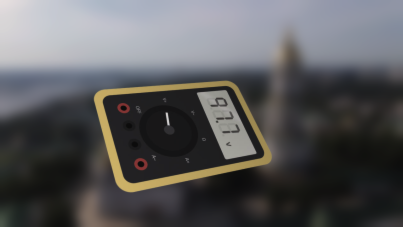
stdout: value=97.7 unit=V
